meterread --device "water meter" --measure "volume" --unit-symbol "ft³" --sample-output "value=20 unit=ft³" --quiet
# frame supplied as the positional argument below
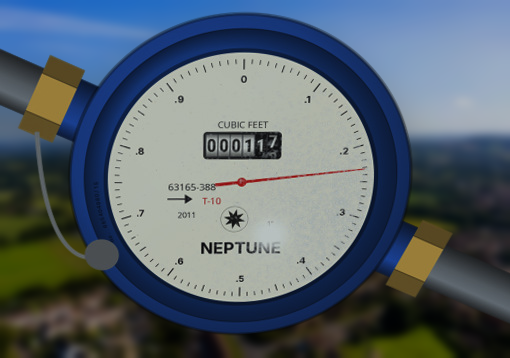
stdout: value=117.23 unit=ft³
